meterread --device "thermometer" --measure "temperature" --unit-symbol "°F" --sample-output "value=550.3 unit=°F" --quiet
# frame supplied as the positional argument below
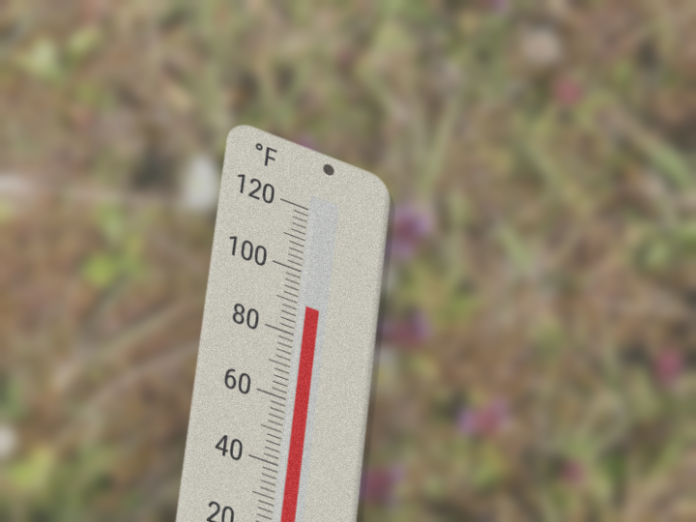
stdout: value=90 unit=°F
